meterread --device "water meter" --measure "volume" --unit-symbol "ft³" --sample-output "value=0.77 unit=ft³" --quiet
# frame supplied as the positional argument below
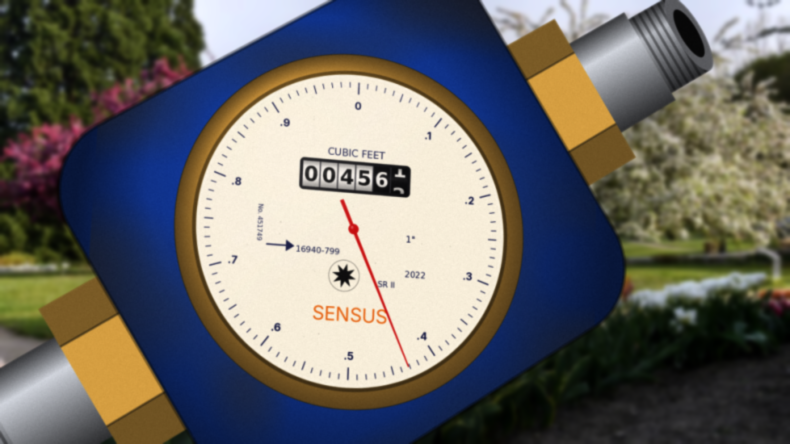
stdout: value=4561.43 unit=ft³
